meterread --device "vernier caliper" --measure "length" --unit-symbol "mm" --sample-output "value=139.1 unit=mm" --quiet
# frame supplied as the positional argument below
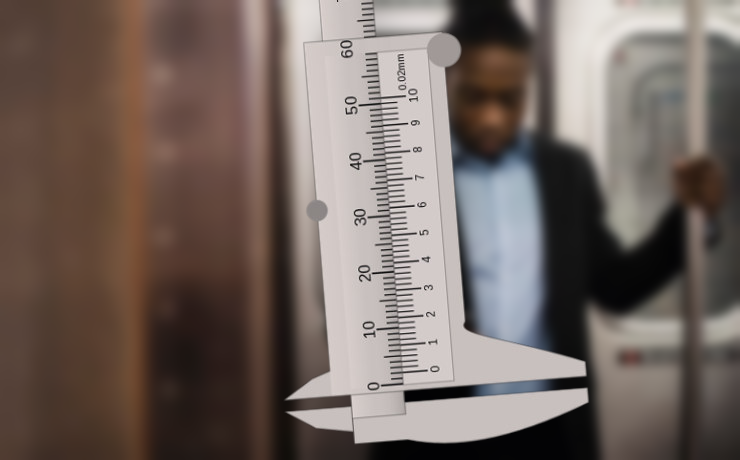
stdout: value=2.0 unit=mm
